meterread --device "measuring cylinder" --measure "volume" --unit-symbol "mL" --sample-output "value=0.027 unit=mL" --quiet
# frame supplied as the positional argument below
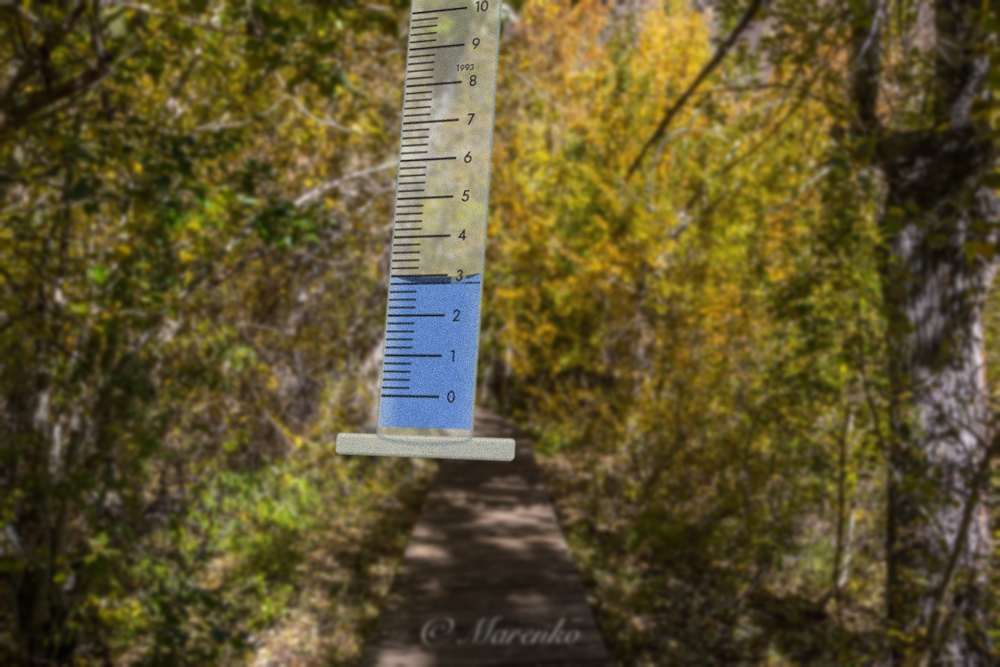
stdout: value=2.8 unit=mL
